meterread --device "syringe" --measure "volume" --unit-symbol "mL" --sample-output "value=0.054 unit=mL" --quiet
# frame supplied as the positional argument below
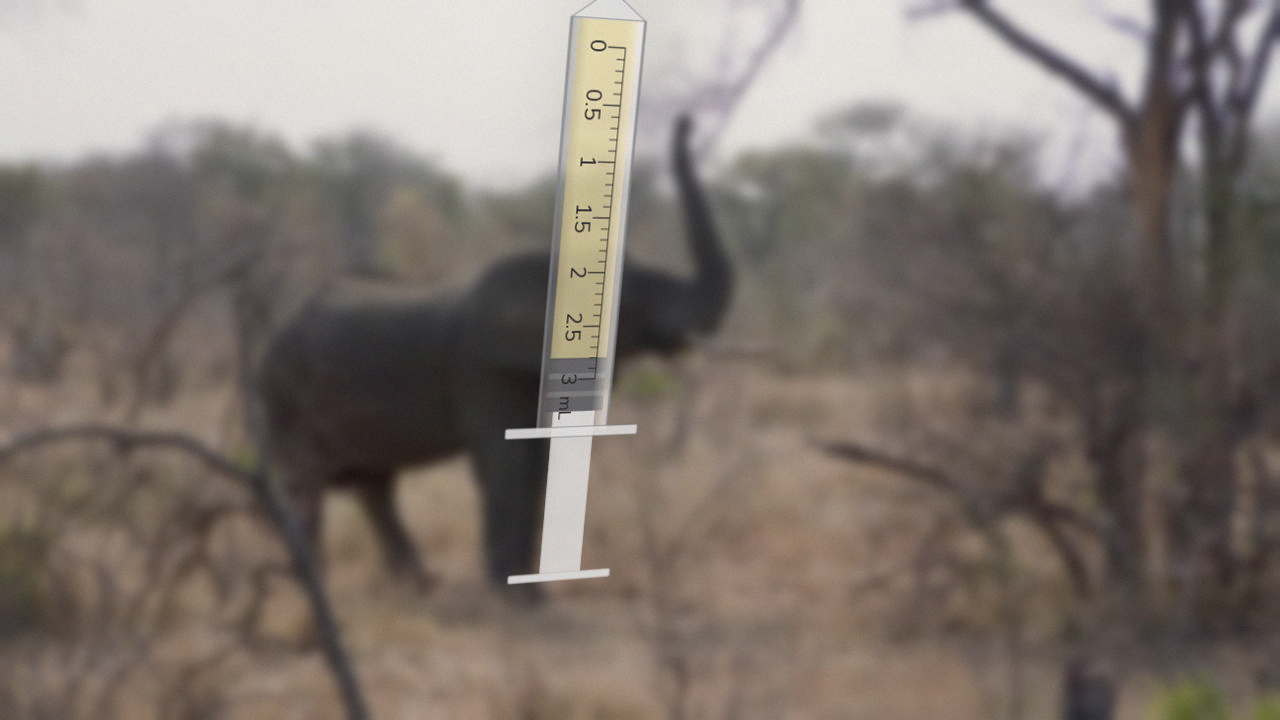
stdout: value=2.8 unit=mL
